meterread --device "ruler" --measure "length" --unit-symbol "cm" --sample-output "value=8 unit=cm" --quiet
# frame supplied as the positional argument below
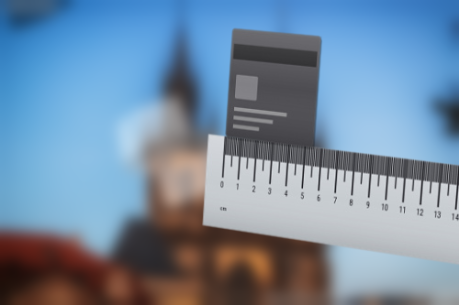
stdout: value=5.5 unit=cm
